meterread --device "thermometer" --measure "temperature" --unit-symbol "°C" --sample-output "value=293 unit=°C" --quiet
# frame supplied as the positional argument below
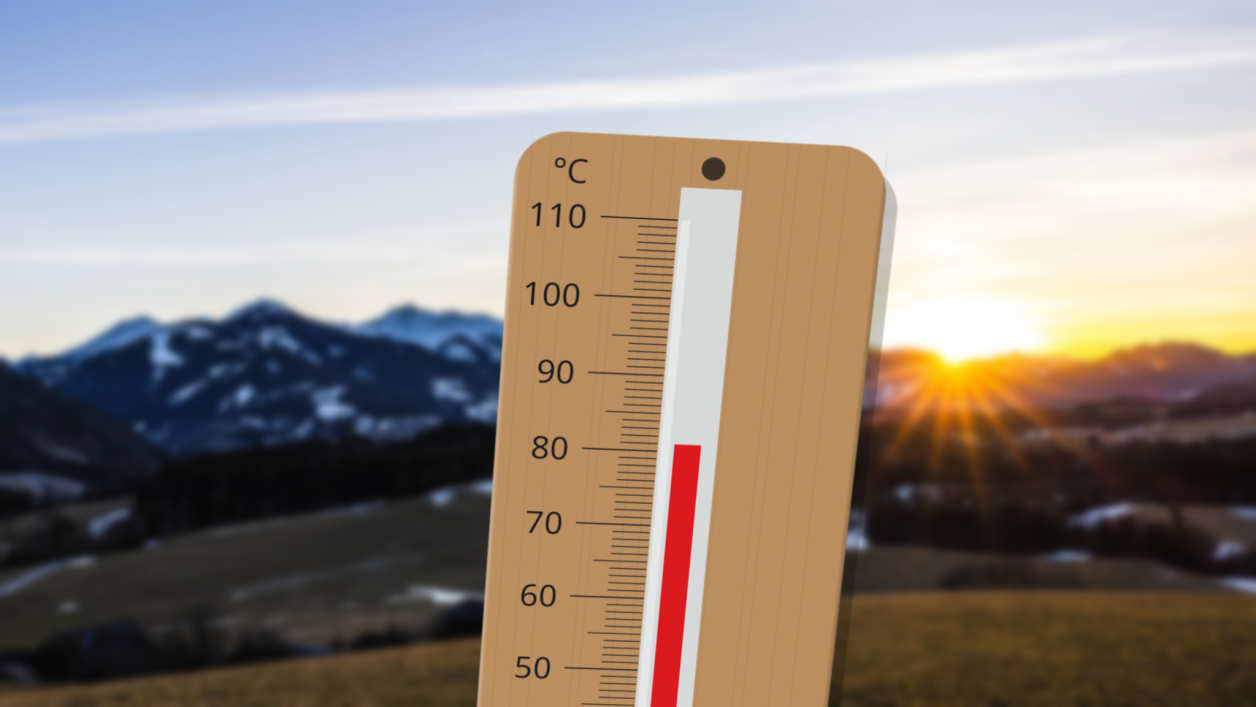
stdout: value=81 unit=°C
